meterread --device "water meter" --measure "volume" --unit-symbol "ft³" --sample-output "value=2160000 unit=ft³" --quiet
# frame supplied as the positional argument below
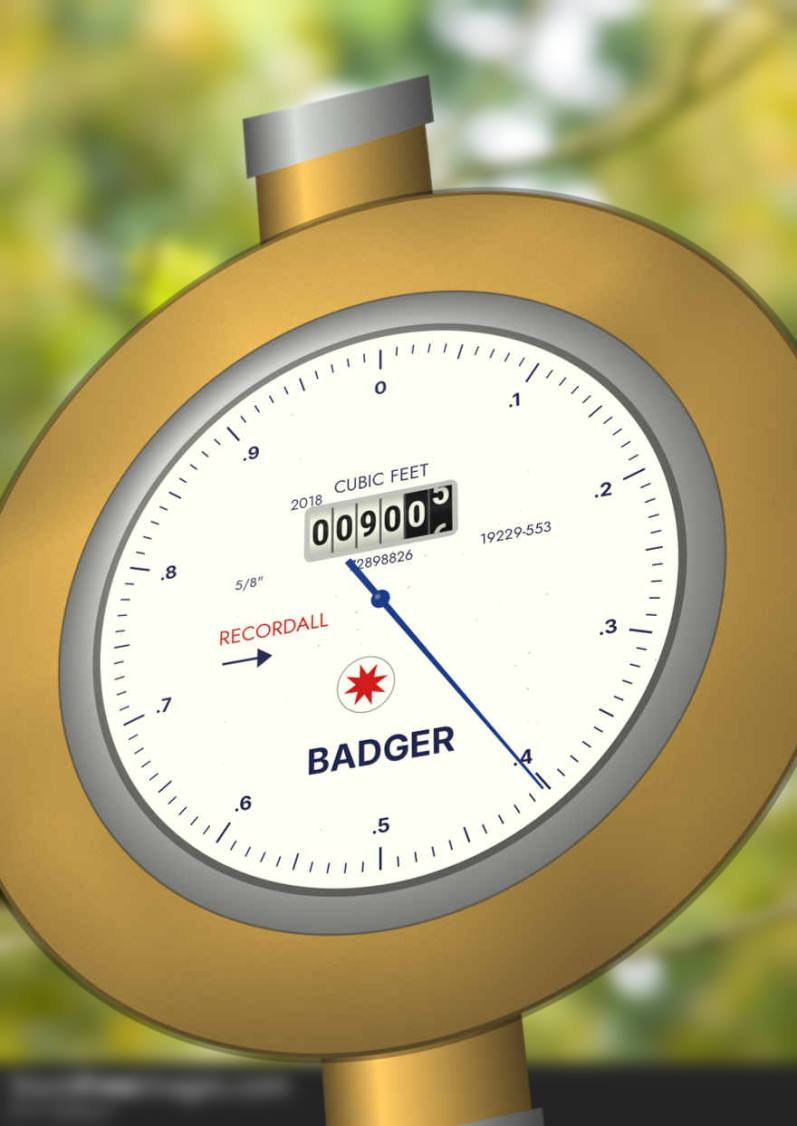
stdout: value=9005.40 unit=ft³
